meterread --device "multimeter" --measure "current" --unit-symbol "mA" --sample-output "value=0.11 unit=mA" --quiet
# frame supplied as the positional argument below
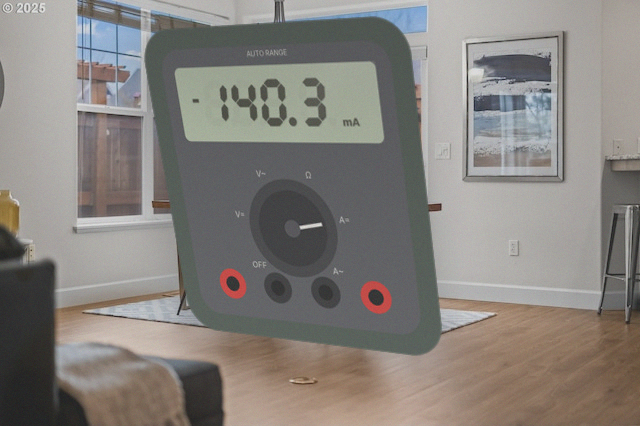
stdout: value=-140.3 unit=mA
